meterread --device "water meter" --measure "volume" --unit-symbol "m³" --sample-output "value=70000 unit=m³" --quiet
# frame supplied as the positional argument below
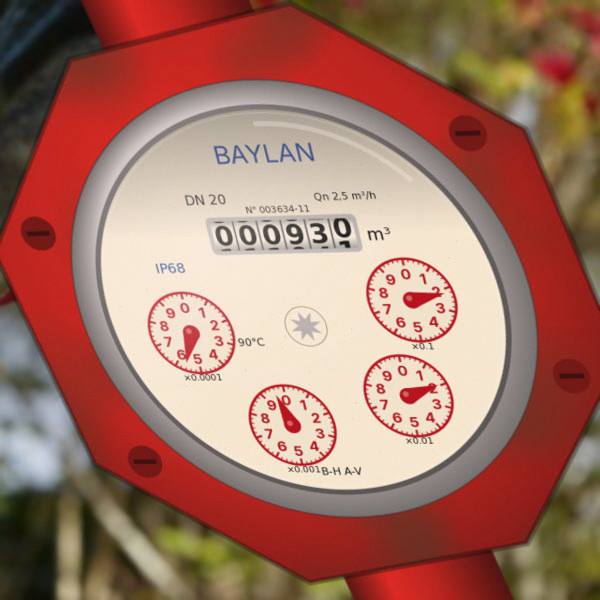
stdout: value=930.2195 unit=m³
